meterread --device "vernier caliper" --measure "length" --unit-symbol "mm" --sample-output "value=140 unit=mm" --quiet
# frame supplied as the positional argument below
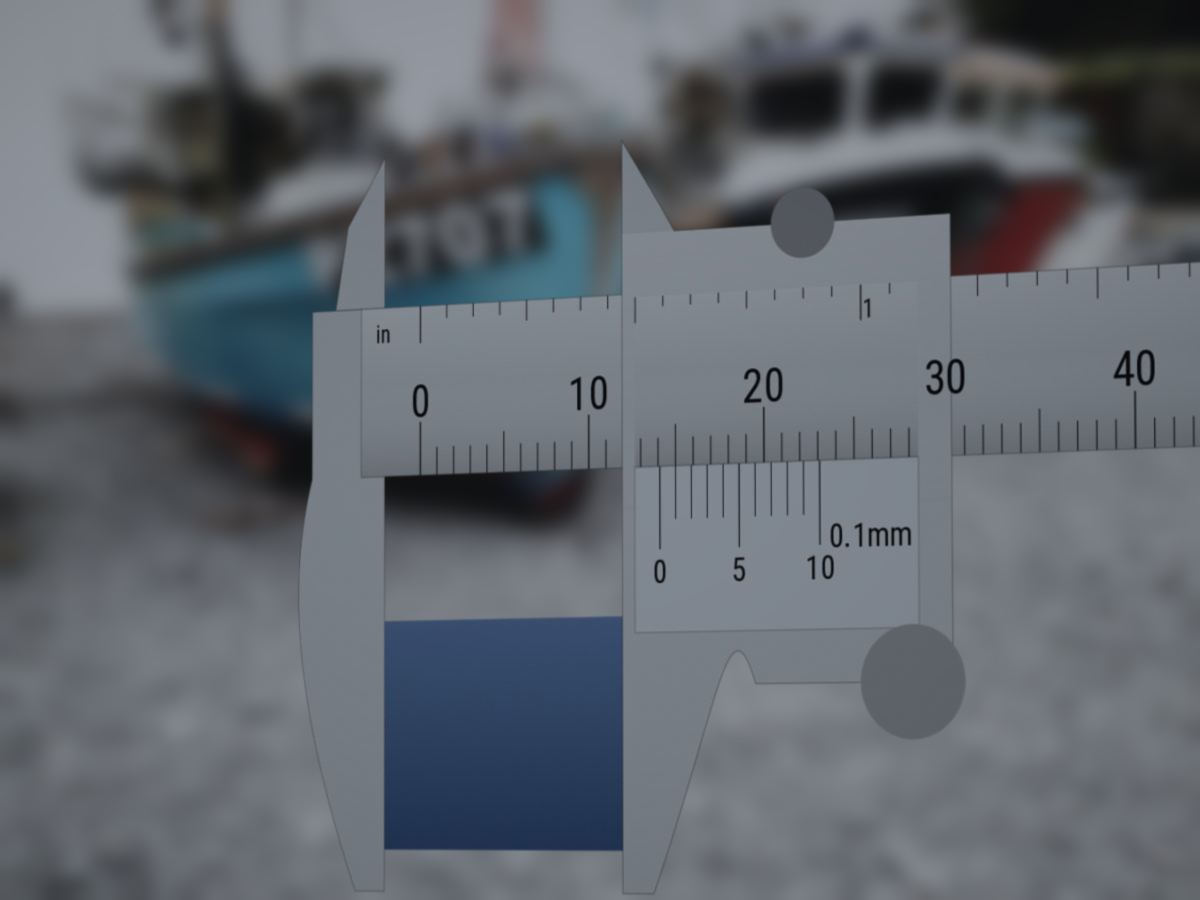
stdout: value=14.1 unit=mm
